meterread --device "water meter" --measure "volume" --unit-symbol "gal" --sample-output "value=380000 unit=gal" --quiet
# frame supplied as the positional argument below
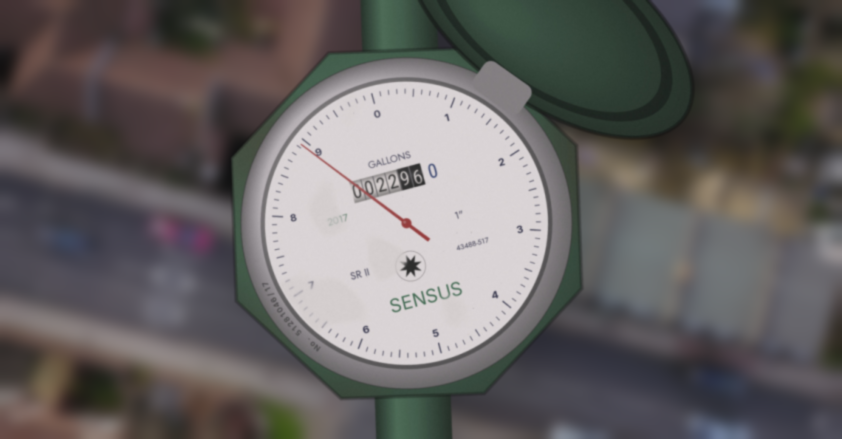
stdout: value=22958.9 unit=gal
